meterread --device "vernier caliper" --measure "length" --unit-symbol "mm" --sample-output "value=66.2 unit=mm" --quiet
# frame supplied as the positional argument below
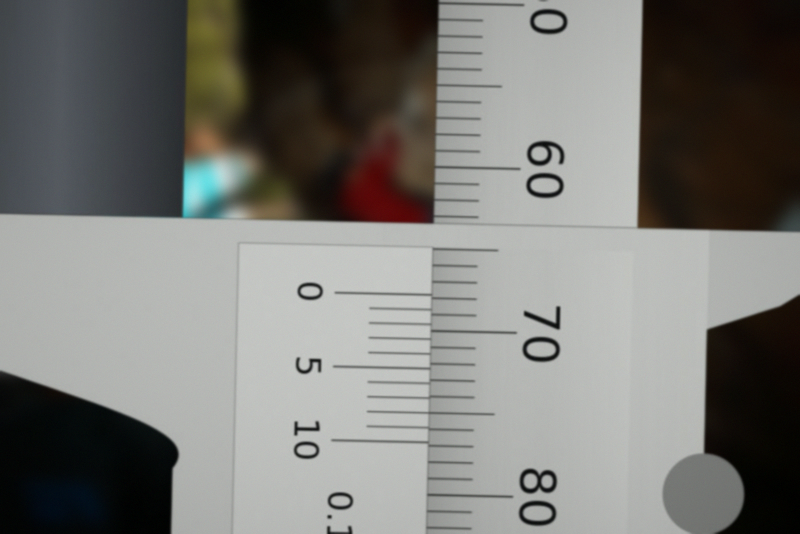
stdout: value=67.8 unit=mm
